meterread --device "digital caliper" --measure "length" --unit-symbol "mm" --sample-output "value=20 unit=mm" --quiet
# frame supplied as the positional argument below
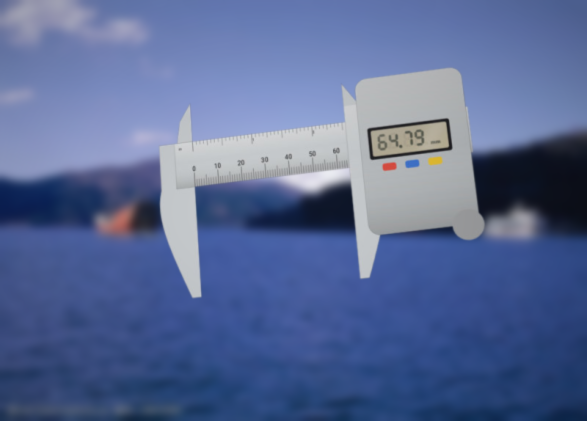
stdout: value=64.79 unit=mm
